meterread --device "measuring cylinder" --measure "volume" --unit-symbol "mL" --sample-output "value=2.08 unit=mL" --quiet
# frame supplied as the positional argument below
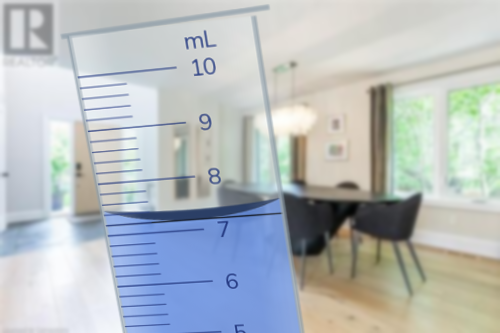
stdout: value=7.2 unit=mL
